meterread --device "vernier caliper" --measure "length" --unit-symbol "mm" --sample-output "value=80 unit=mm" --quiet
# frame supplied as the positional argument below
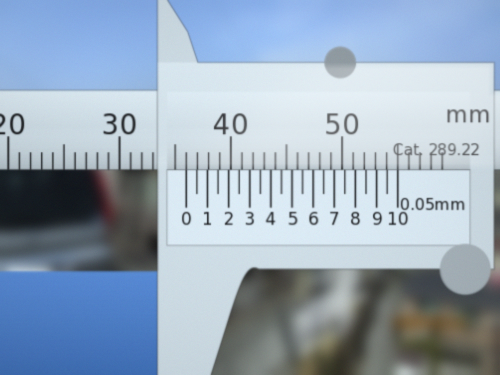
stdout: value=36.0 unit=mm
